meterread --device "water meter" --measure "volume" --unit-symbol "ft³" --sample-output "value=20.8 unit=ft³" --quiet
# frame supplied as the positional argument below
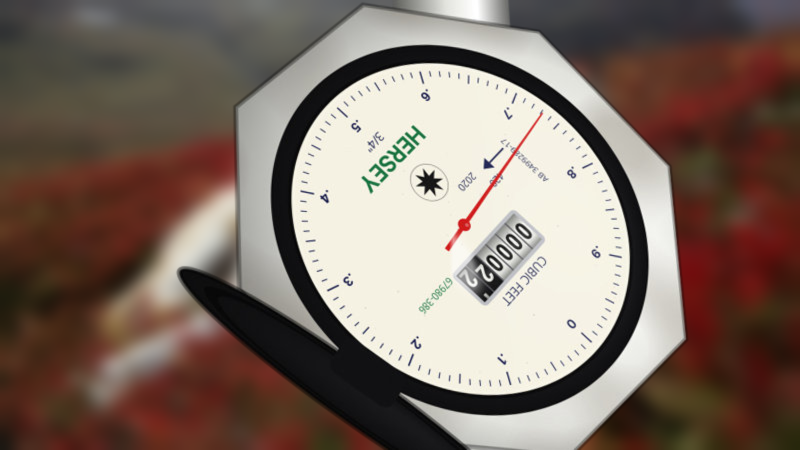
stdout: value=21.73 unit=ft³
